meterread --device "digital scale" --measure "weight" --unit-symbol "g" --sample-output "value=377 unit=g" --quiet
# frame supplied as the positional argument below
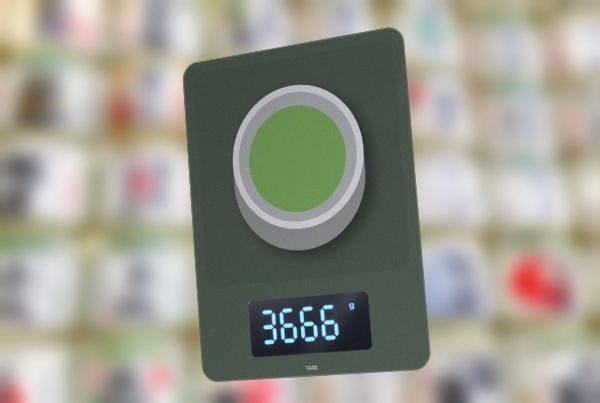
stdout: value=3666 unit=g
